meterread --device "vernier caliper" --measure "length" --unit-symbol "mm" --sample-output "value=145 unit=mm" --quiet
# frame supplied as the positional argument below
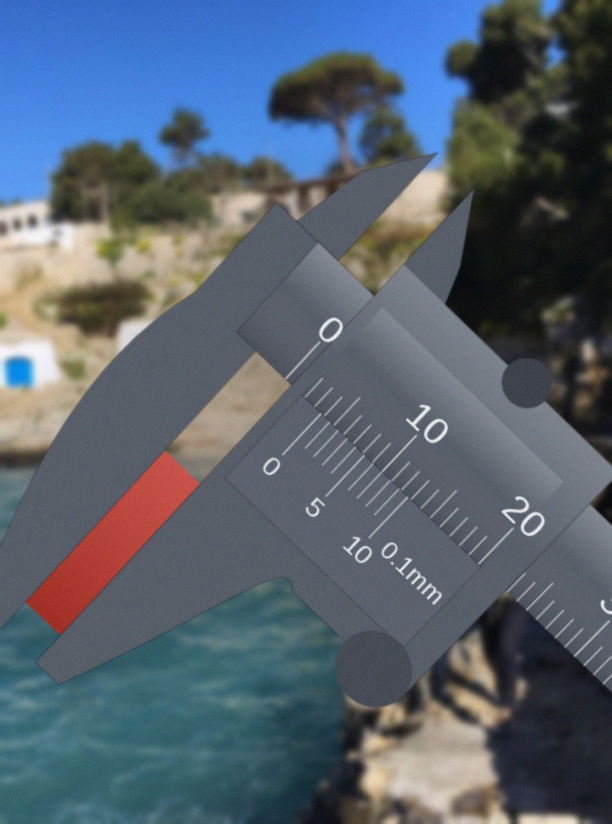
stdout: value=3.7 unit=mm
